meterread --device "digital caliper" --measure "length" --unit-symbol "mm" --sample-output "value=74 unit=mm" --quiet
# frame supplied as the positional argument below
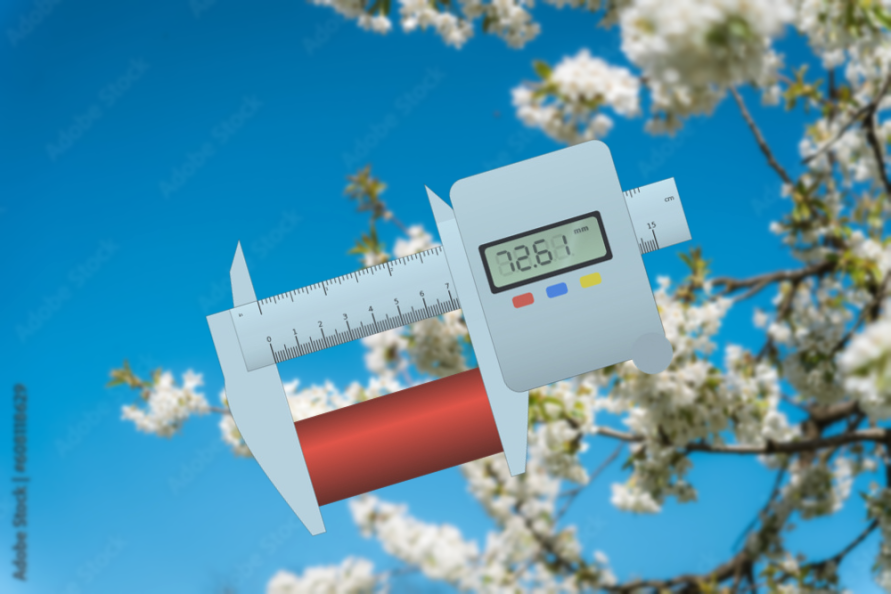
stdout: value=72.61 unit=mm
